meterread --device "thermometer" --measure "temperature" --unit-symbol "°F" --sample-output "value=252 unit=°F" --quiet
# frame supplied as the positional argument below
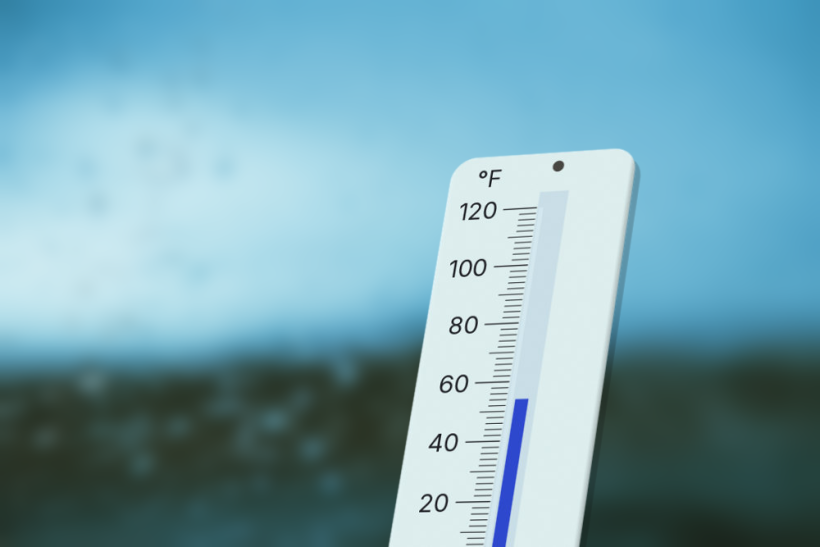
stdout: value=54 unit=°F
